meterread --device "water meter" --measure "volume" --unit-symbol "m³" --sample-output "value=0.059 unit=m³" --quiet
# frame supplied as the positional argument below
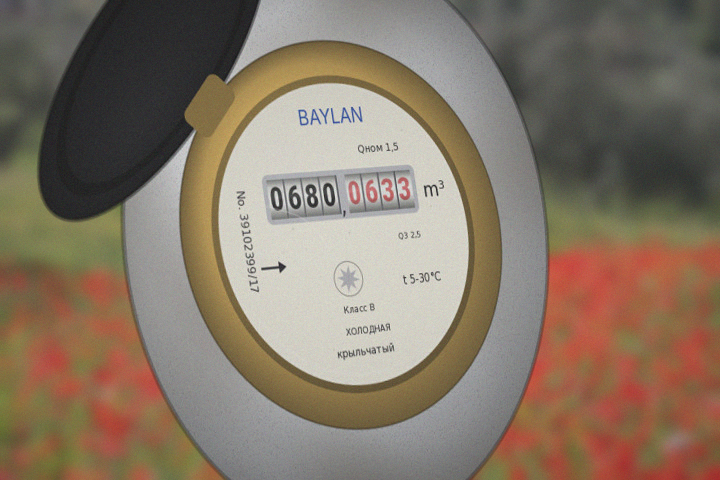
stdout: value=680.0633 unit=m³
